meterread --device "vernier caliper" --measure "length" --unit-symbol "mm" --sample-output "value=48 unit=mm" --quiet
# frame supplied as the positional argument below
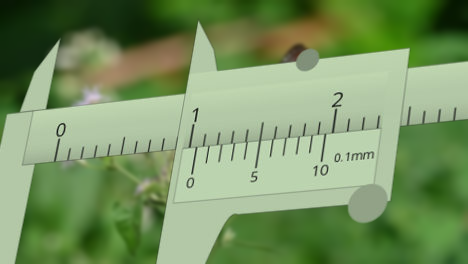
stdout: value=10.5 unit=mm
